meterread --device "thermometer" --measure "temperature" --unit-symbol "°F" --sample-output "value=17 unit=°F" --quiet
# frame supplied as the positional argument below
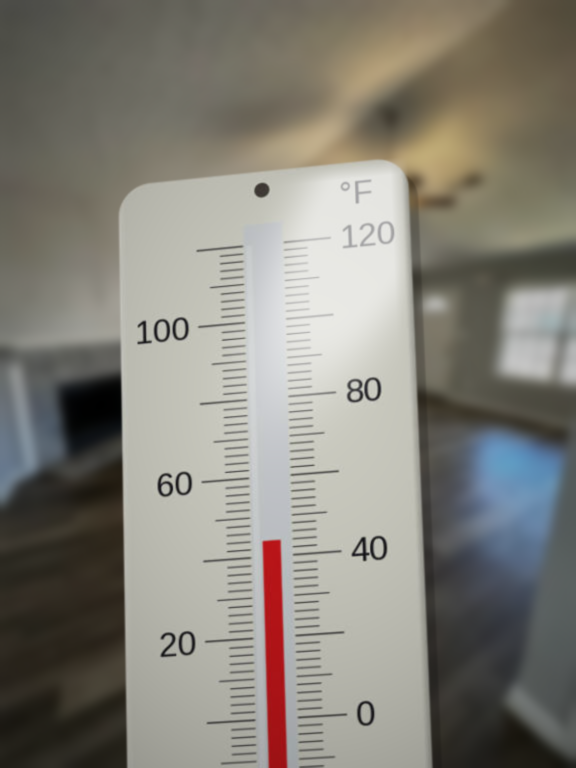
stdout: value=44 unit=°F
